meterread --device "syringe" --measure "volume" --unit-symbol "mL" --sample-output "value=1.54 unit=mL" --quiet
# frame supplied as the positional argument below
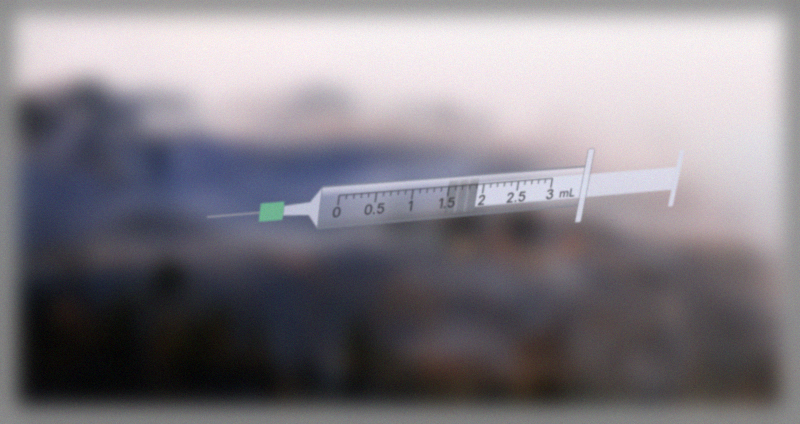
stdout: value=1.5 unit=mL
